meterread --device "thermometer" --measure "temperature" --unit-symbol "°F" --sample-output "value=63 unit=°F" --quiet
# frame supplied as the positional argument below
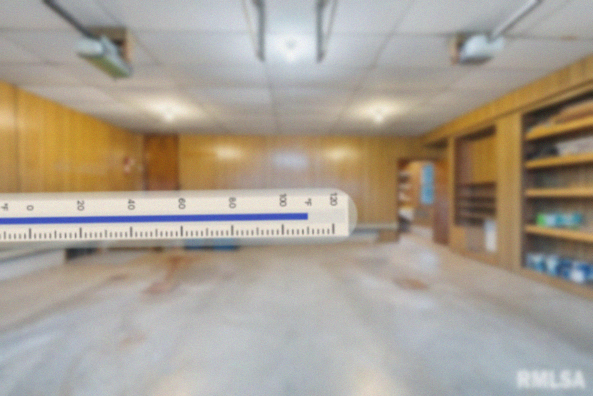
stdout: value=110 unit=°F
